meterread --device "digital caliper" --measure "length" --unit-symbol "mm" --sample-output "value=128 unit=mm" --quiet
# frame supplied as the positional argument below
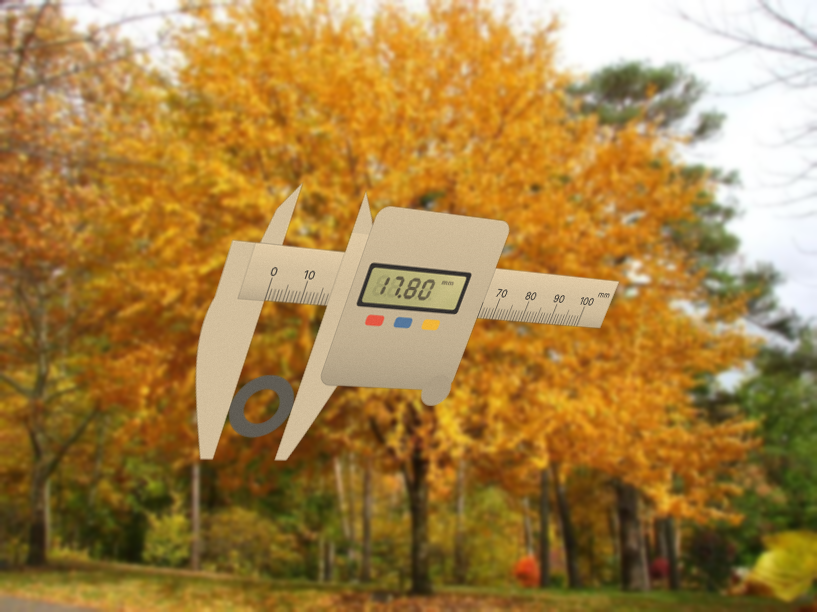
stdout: value=17.80 unit=mm
